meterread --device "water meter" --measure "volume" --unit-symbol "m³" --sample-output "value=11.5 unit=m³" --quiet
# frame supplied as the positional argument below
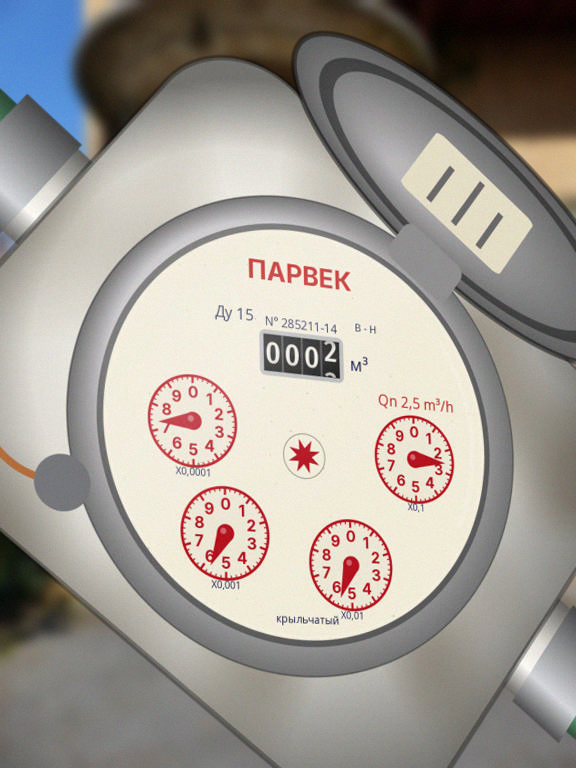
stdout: value=2.2557 unit=m³
